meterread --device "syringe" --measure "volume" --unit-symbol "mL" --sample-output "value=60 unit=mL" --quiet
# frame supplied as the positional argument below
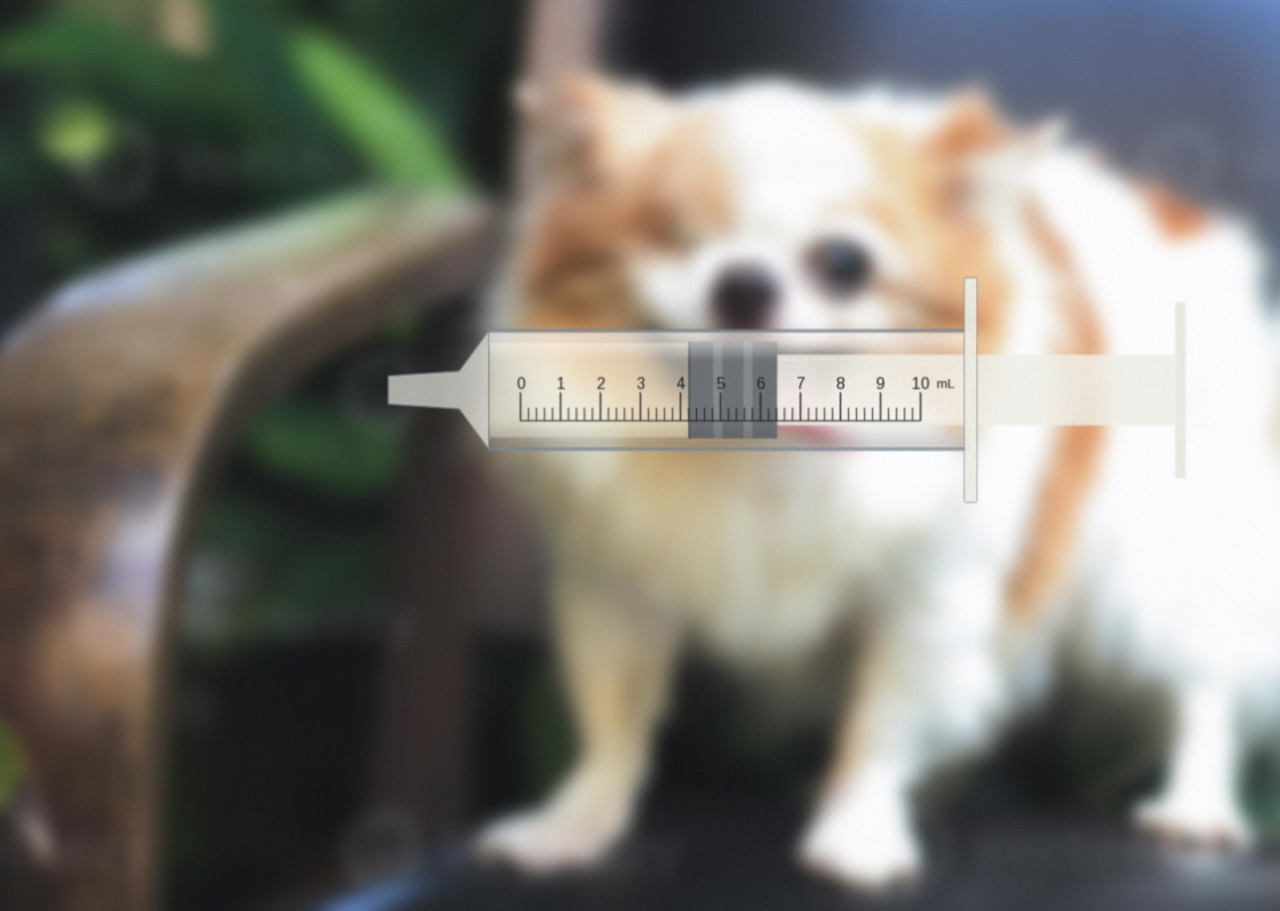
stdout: value=4.2 unit=mL
